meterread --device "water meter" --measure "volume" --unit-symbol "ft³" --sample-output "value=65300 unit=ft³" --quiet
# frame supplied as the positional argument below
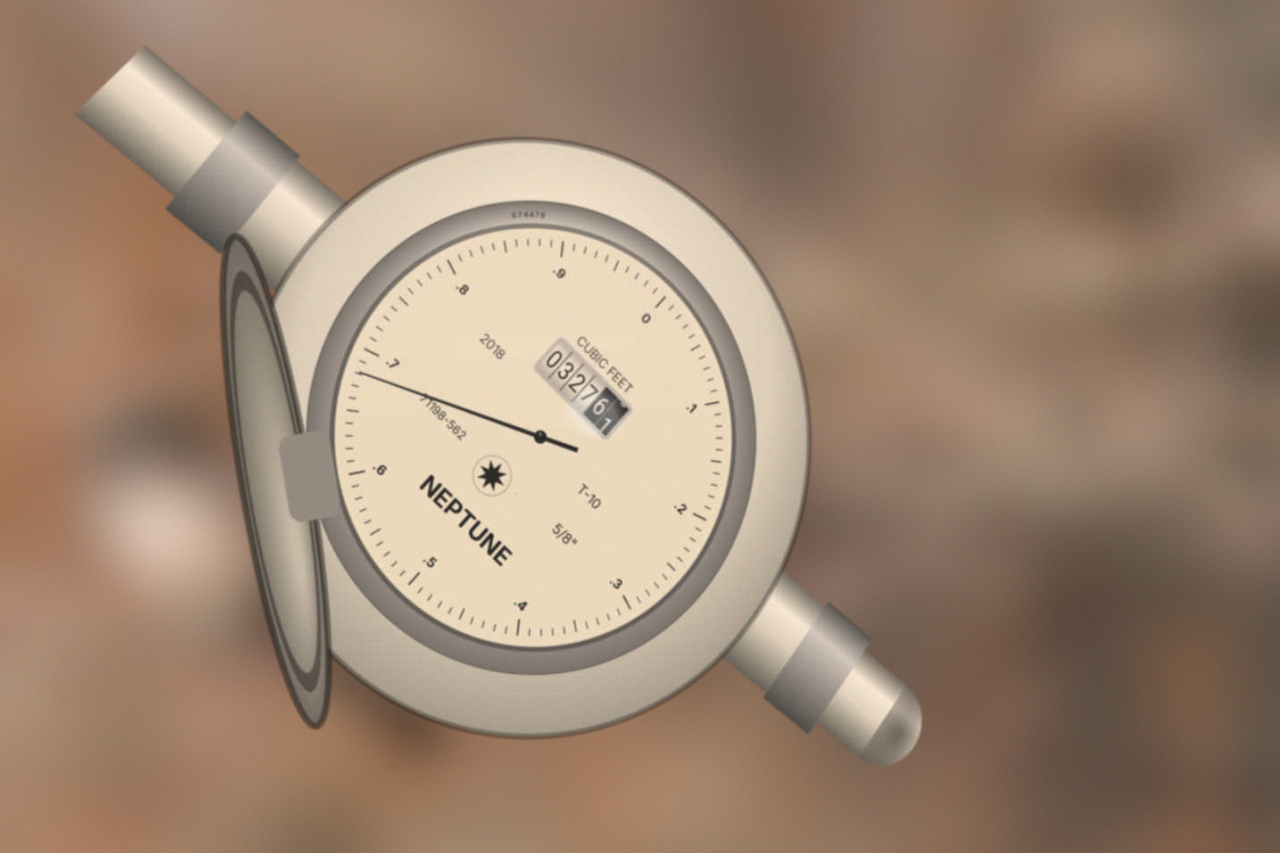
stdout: value=32760.68 unit=ft³
